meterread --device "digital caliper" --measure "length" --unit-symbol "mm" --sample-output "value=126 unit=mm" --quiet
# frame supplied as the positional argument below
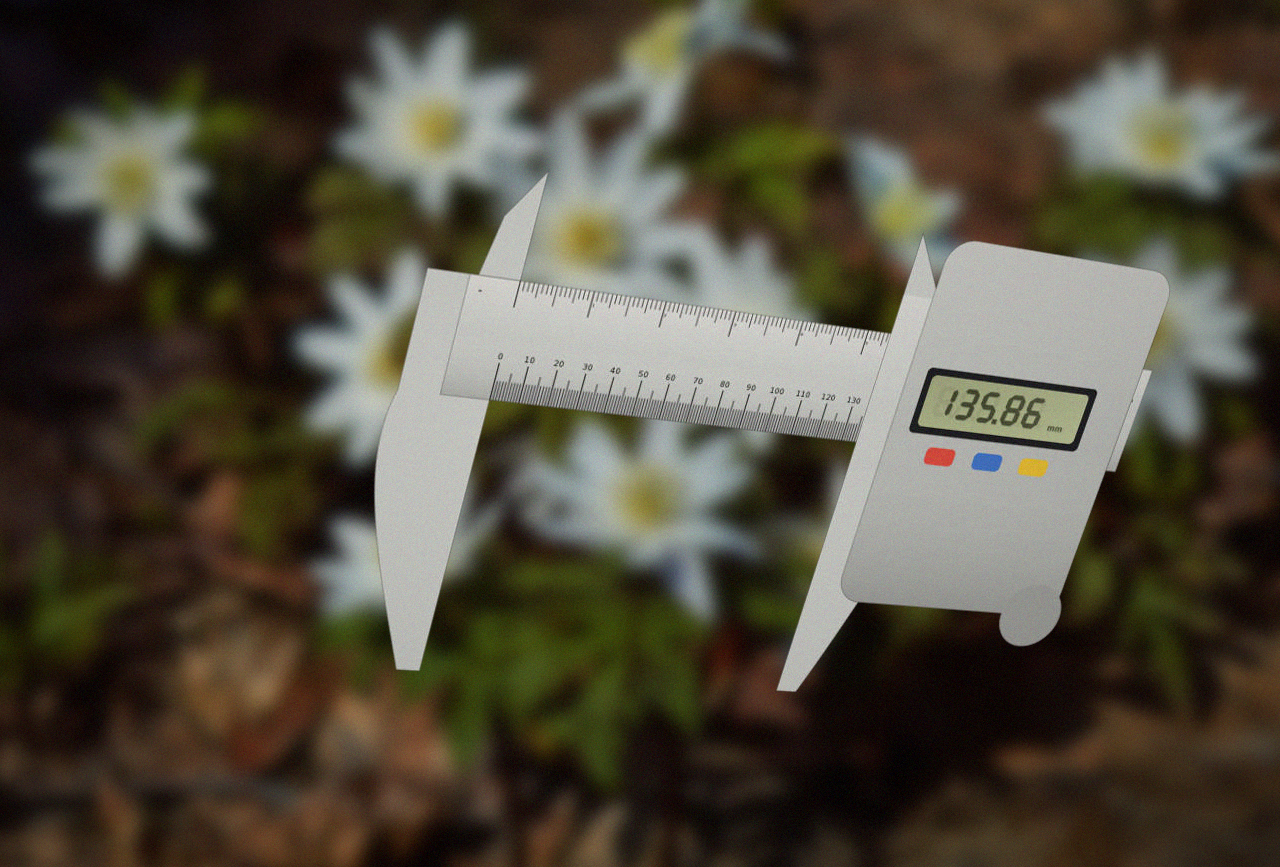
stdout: value=135.86 unit=mm
